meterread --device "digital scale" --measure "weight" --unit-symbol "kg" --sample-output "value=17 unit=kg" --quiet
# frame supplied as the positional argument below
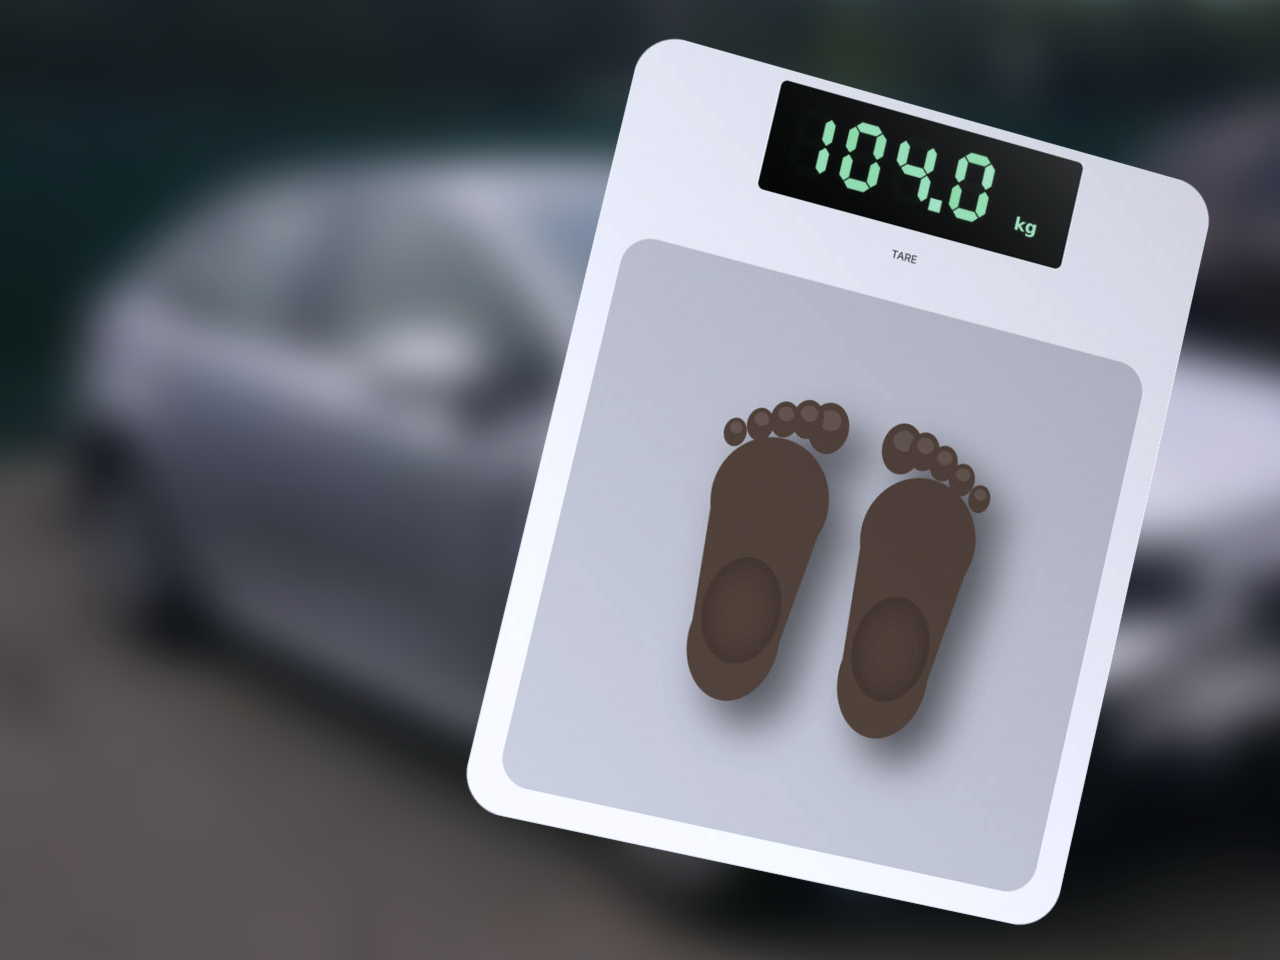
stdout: value=104.0 unit=kg
